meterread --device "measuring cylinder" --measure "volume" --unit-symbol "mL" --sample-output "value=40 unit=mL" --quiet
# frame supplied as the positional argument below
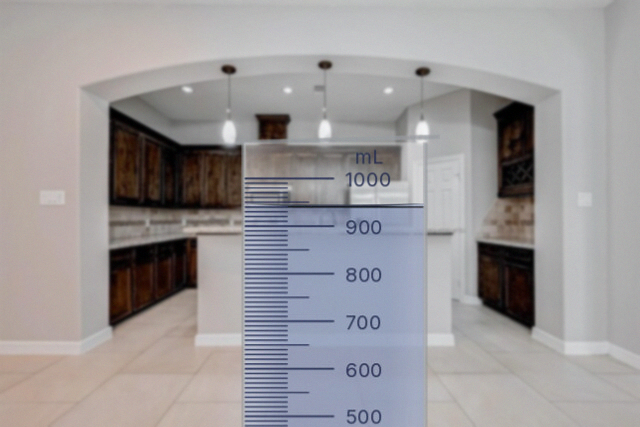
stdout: value=940 unit=mL
